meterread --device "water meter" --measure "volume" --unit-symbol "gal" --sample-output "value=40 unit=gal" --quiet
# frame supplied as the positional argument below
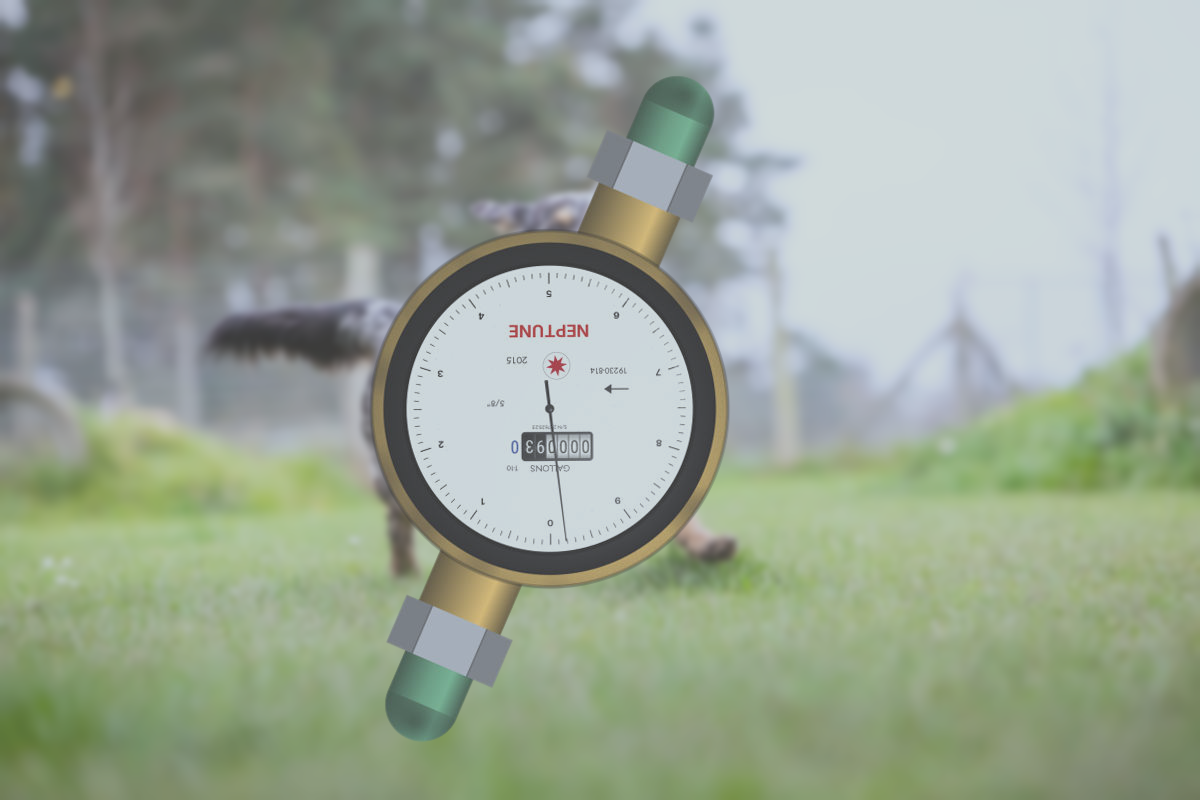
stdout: value=929.8 unit=gal
